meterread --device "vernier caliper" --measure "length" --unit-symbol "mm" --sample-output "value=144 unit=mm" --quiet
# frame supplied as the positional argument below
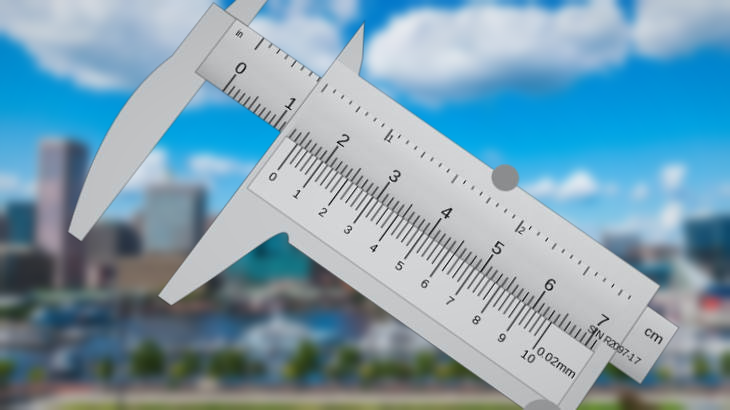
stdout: value=14.6 unit=mm
